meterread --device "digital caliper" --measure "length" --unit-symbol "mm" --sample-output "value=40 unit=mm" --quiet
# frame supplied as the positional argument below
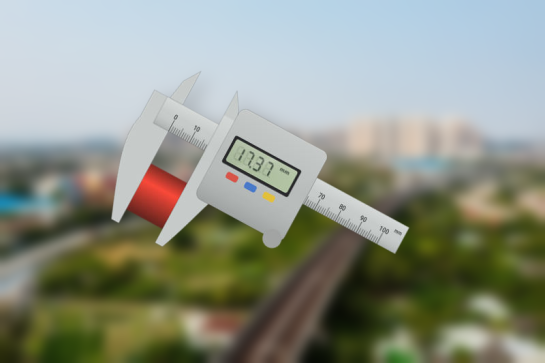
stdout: value=17.37 unit=mm
